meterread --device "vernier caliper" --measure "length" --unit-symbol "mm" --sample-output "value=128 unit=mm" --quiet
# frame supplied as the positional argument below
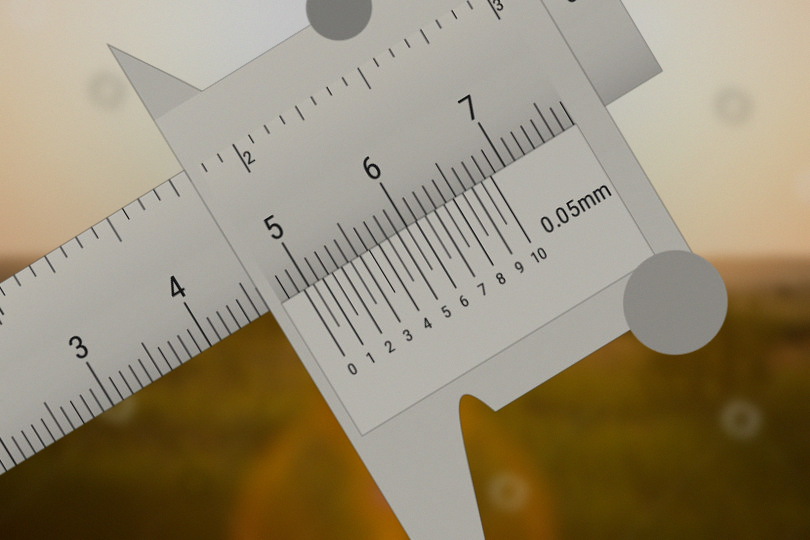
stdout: value=49.5 unit=mm
